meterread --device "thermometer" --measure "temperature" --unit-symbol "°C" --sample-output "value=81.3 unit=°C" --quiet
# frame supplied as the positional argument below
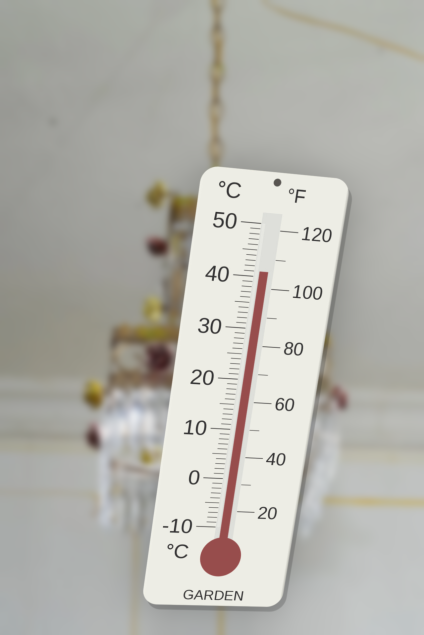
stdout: value=41 unit=°C
